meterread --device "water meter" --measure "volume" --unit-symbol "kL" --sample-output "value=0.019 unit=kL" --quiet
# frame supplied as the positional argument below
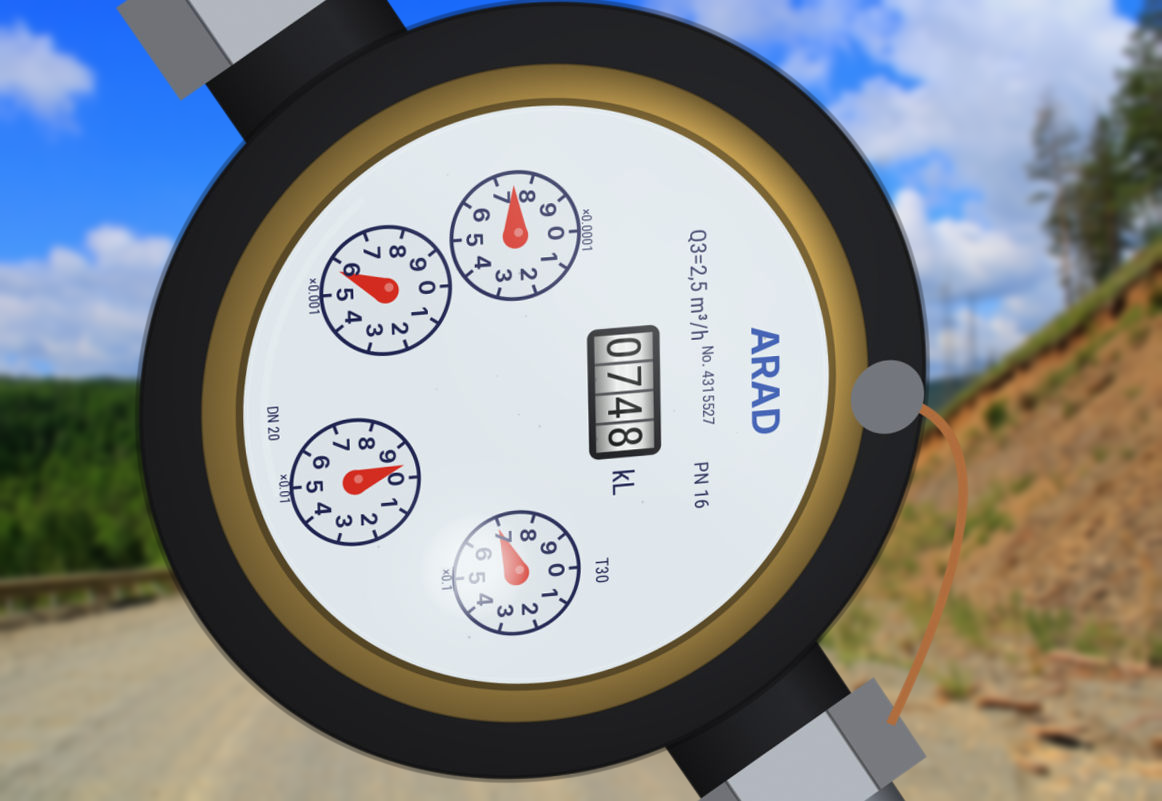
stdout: value=748.6957 unit=kL
